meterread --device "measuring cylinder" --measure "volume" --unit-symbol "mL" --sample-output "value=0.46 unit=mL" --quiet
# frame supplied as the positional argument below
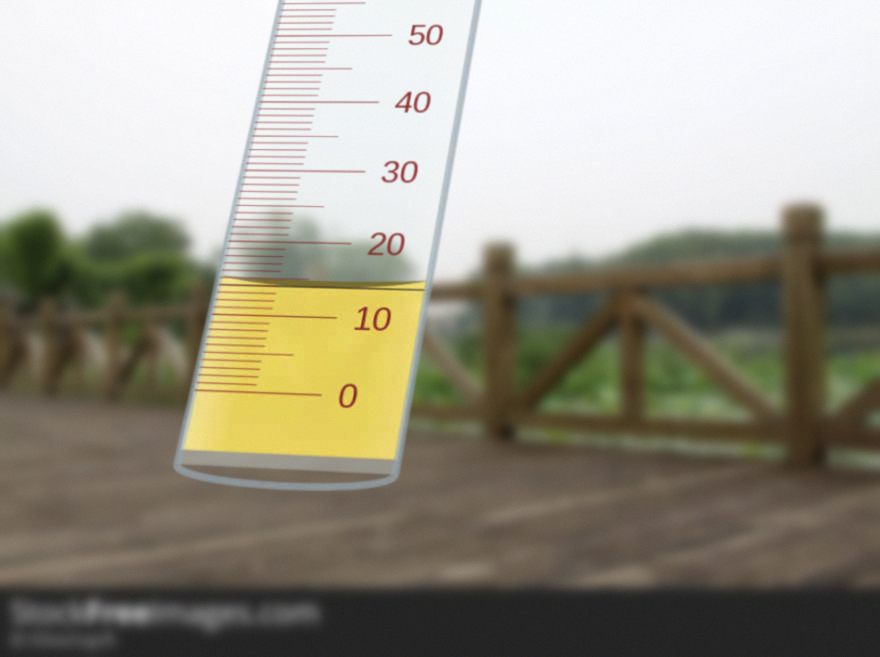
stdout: value=14 unit=mL
